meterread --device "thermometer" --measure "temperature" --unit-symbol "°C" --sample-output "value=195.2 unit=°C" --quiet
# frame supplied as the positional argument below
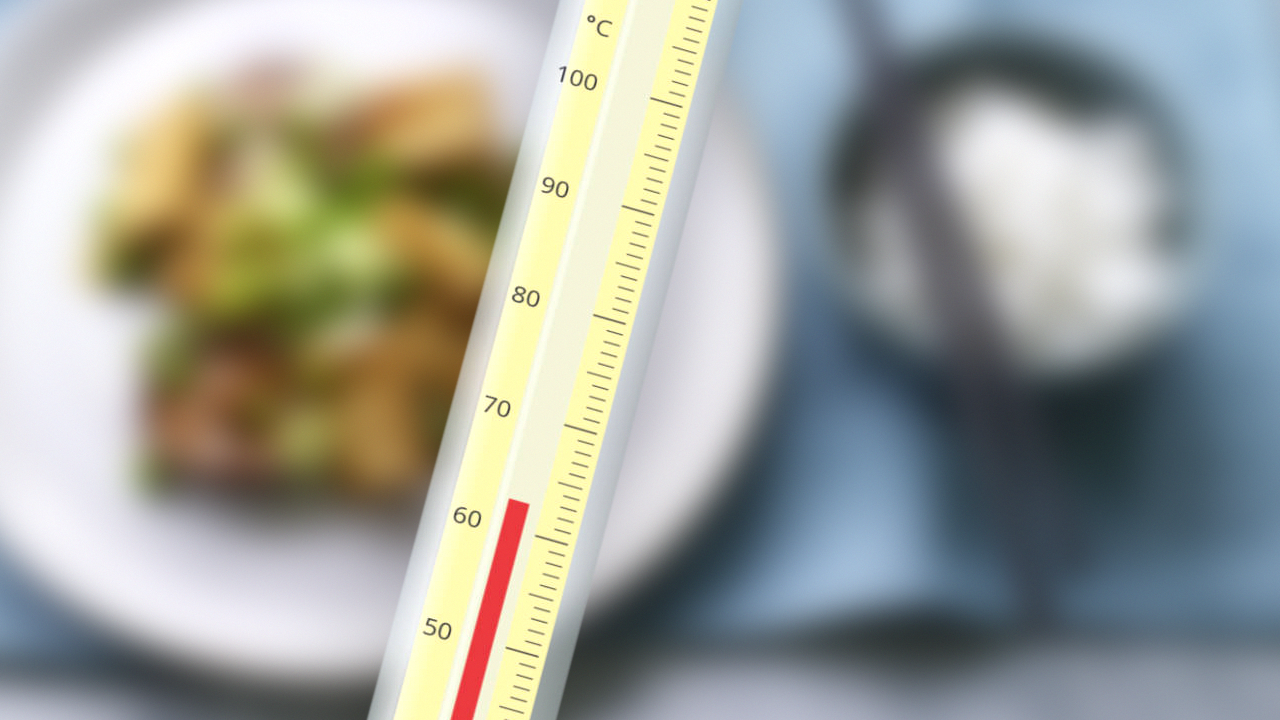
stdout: value=62.5 unit=°C
